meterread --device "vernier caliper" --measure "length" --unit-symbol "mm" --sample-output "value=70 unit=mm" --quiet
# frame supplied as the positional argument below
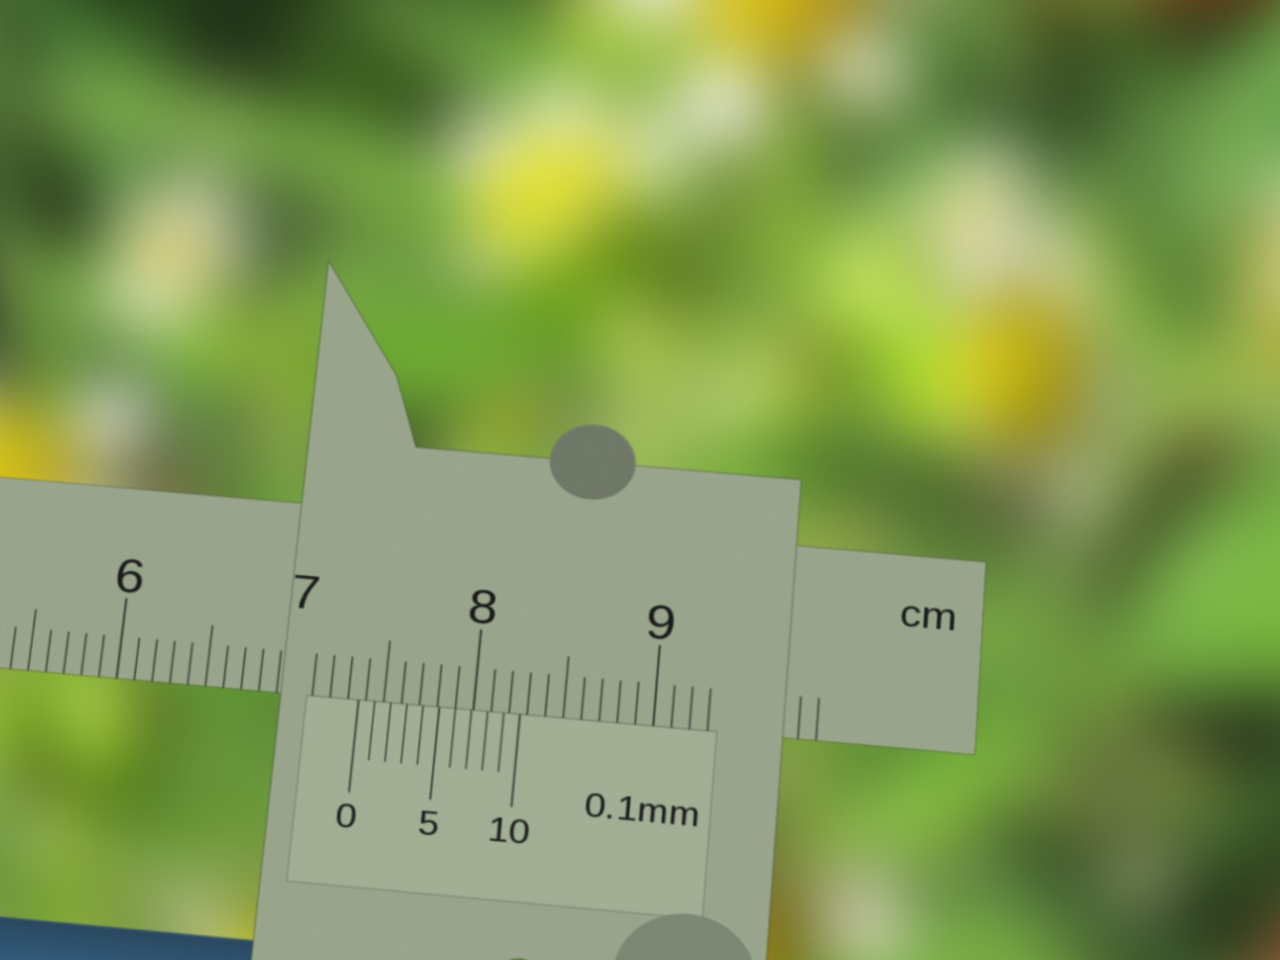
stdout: value=73.6 unit=mm
